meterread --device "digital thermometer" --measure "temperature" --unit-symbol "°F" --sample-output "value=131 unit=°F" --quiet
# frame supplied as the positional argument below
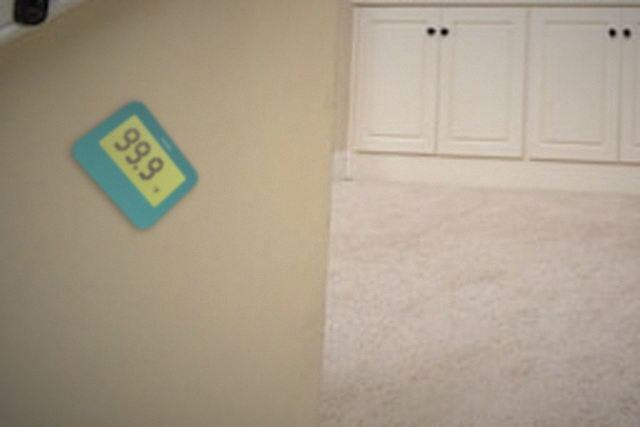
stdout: value=99.9 unit=°F
